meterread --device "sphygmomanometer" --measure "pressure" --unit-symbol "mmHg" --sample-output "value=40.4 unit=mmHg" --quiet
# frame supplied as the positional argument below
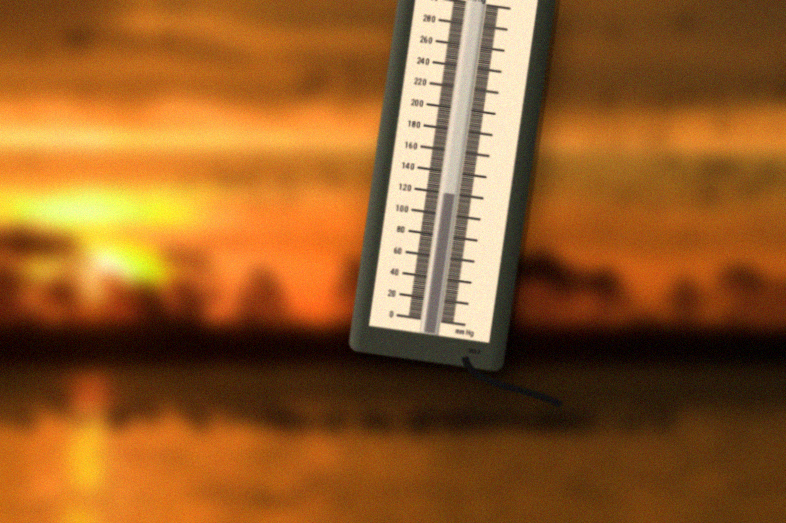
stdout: value=120 unit=mmHg
